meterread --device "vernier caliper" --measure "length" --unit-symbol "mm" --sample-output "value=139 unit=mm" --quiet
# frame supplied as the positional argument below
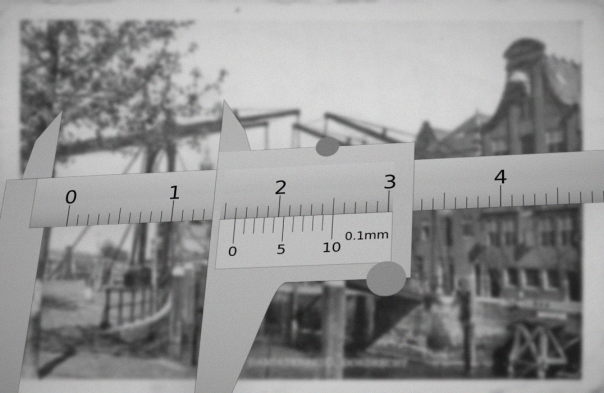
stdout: value=16.0 unit=mm
